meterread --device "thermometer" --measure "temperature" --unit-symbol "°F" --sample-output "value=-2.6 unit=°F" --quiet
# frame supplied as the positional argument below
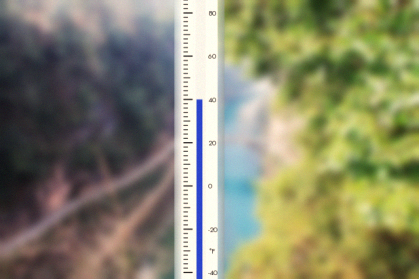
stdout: value=40 unit=°F
